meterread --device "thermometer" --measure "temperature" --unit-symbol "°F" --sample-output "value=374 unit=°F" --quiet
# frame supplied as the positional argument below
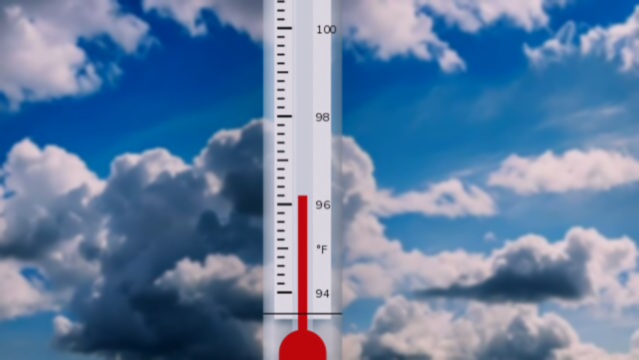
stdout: value=96.2 unit=°F
